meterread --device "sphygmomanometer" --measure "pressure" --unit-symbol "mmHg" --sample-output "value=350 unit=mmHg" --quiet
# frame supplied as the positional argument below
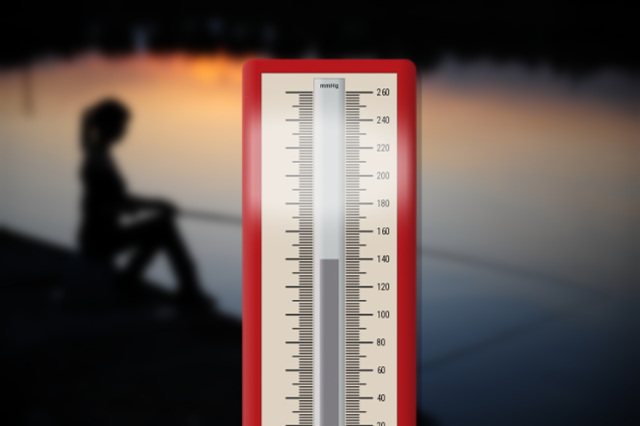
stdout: value=140 unit=mmHg
